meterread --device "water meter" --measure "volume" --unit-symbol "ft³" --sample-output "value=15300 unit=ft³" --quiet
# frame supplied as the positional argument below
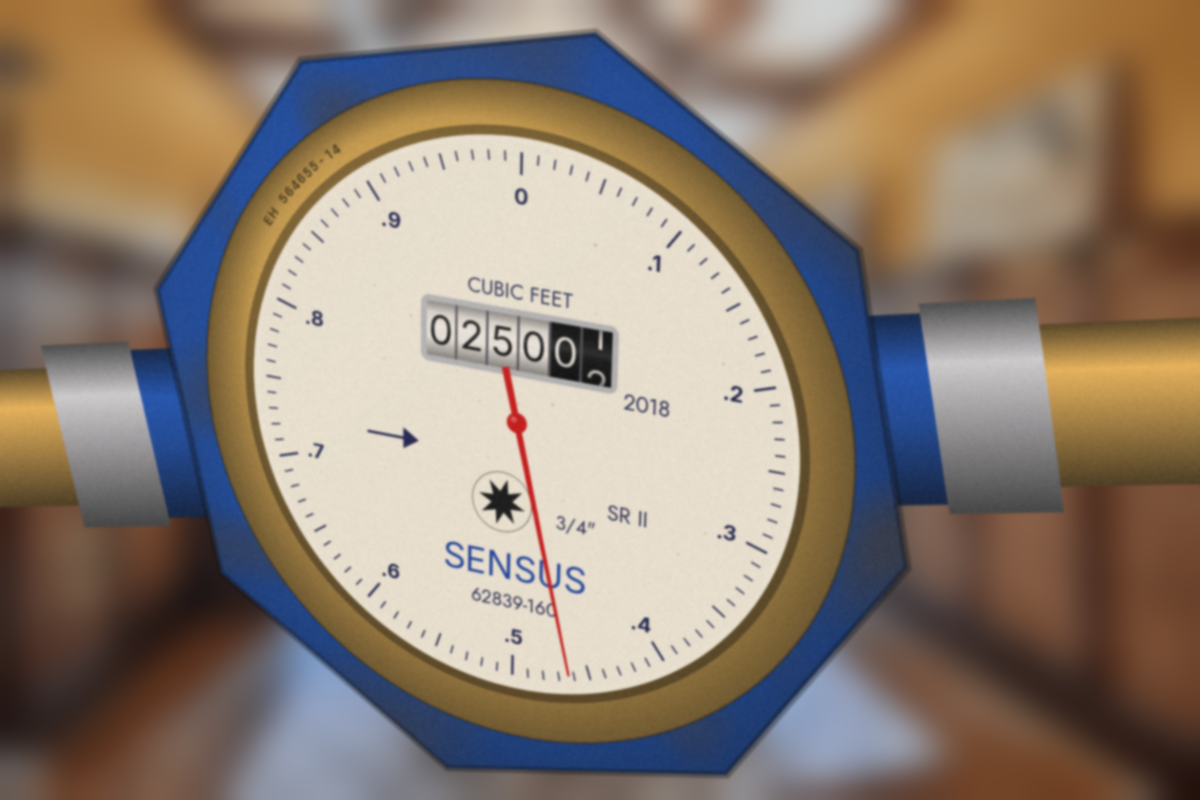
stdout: value=25001.46 unit=ft³
